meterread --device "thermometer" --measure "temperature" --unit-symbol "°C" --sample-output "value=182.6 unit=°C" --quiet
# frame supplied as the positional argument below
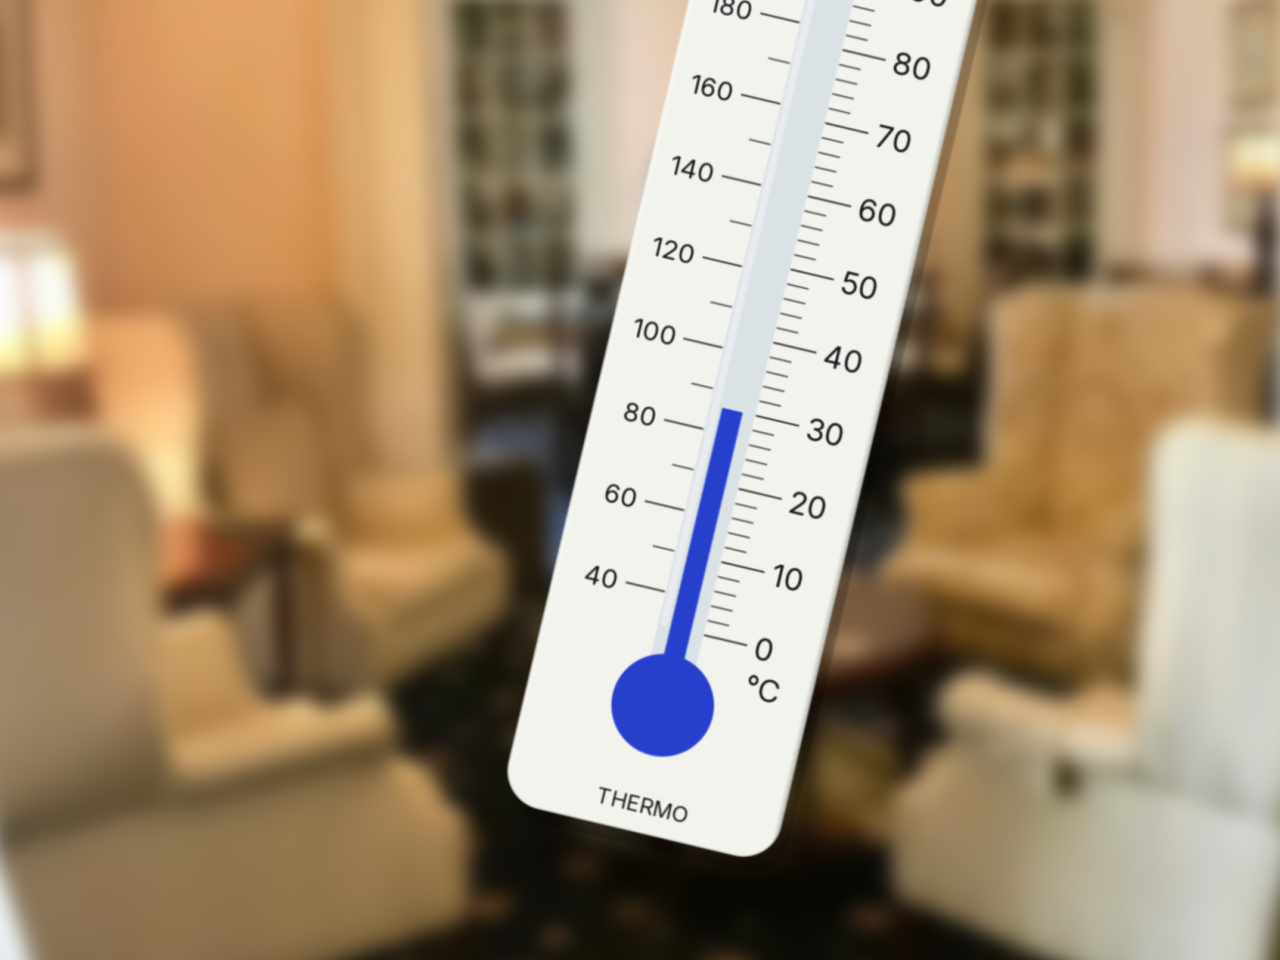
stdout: value=30 unit=°C
